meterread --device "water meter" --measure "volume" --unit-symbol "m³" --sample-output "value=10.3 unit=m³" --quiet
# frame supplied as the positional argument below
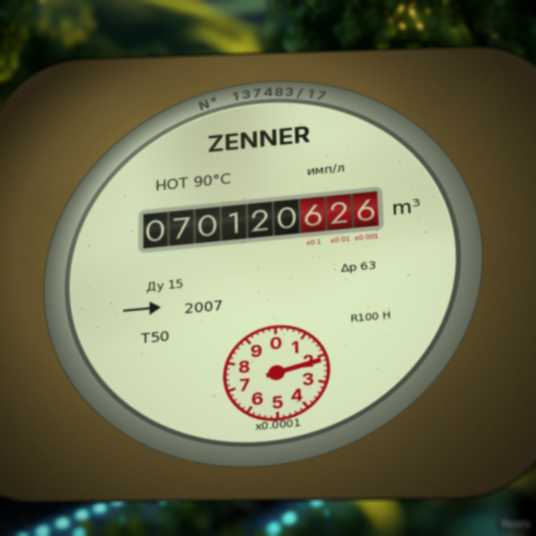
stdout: value=70120.6262 unit=m³
